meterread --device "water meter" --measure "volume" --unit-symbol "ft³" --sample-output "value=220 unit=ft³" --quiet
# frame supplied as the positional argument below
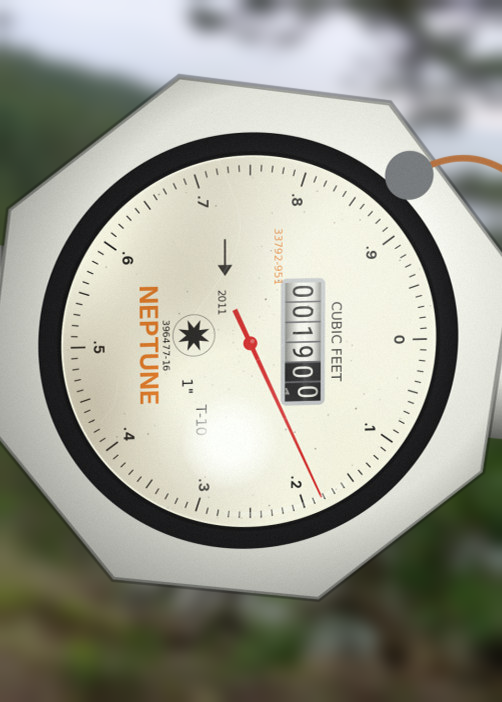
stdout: value=1900.18 unit=ft³
